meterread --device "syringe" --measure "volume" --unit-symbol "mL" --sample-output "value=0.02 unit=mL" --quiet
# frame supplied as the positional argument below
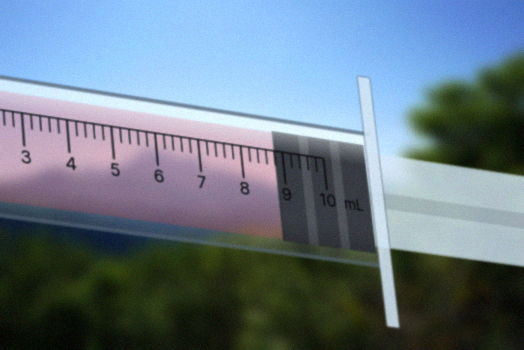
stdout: value=8.8 unit=mL
